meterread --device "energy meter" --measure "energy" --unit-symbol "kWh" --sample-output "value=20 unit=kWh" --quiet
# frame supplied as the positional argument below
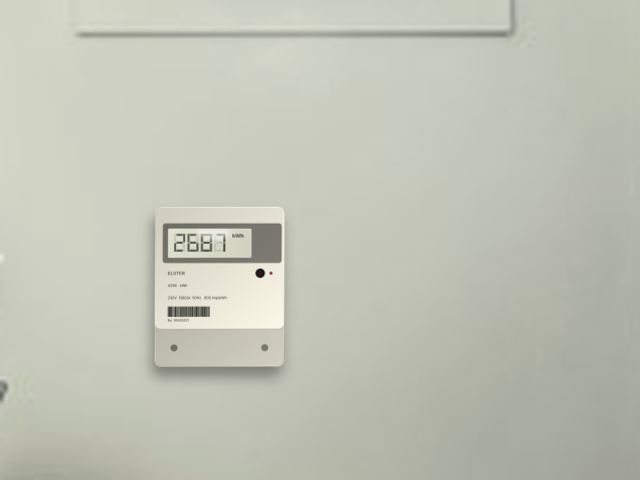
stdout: value=2687 unit=kWh
